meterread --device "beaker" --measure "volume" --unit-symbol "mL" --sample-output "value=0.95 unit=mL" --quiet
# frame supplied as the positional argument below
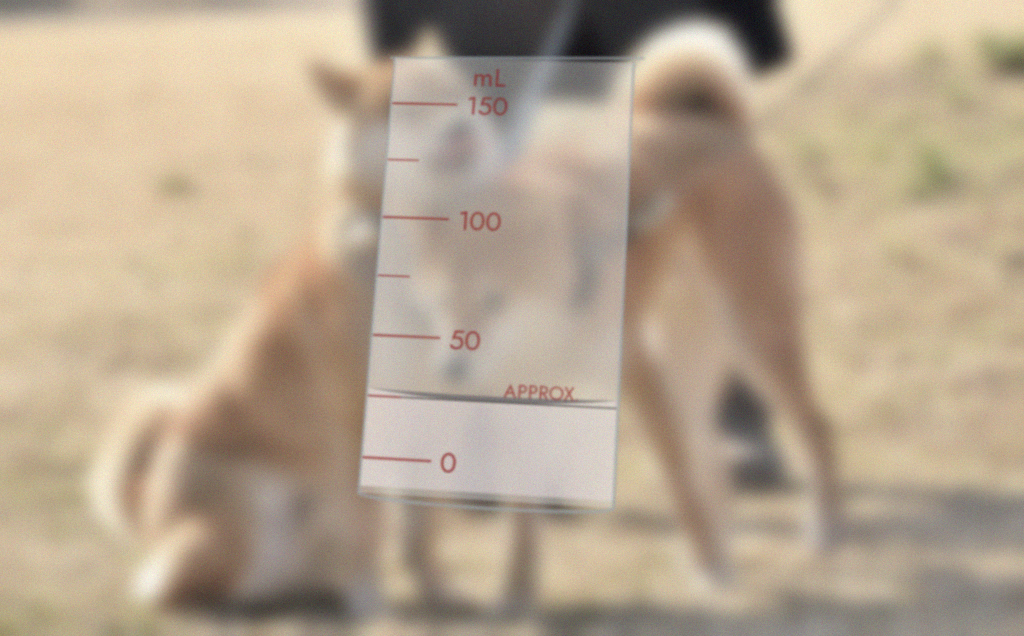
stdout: value=25 unit=mL
